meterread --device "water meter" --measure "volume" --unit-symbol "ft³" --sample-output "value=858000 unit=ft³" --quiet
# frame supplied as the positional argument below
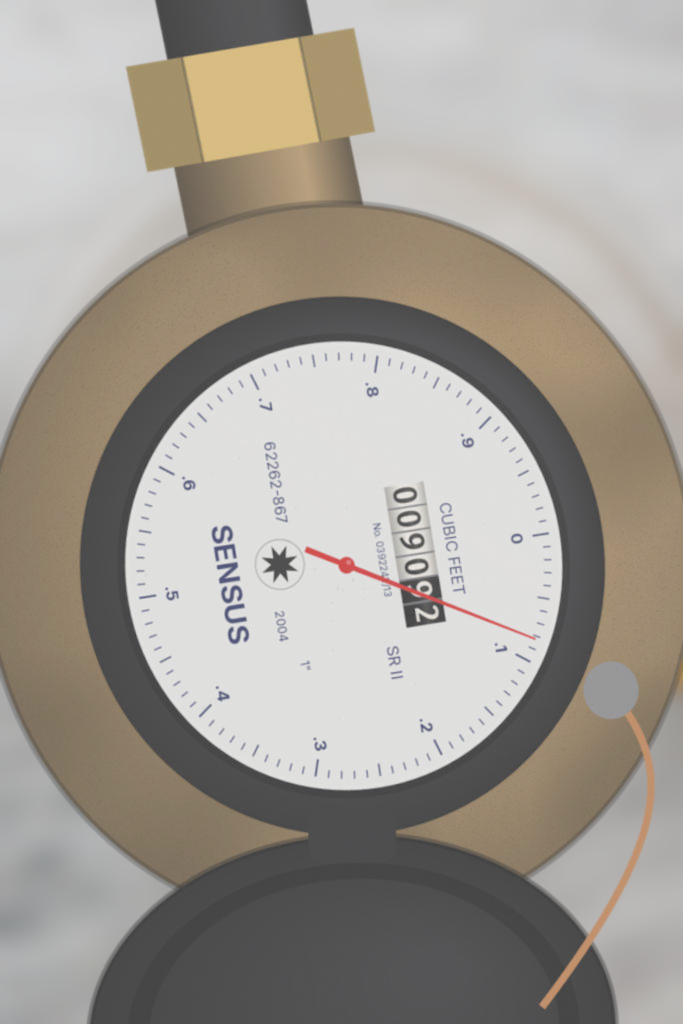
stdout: value=9092.08 unit=ft³
